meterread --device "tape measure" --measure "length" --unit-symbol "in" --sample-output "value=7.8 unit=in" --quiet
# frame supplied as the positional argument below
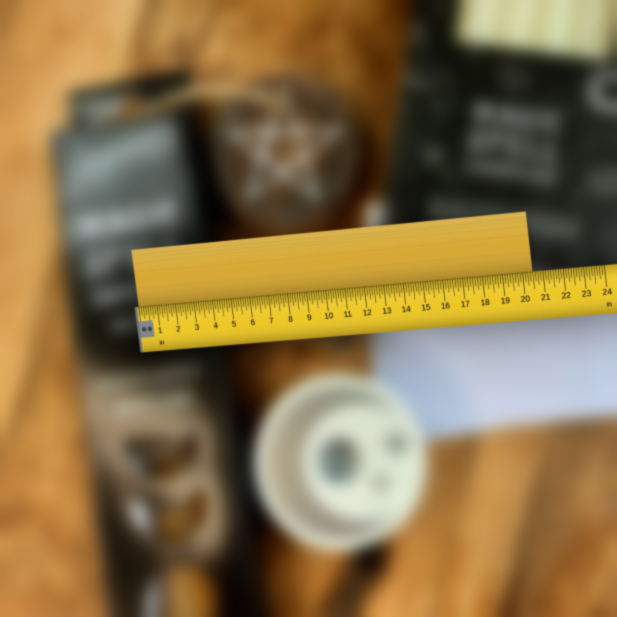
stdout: value=20.5 unit=in
